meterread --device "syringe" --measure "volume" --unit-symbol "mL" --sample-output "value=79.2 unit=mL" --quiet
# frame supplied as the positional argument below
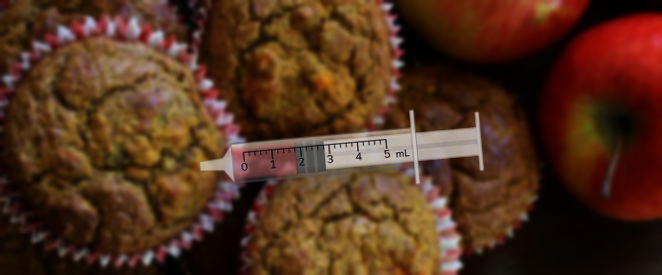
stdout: value=1.8 unit=mL
